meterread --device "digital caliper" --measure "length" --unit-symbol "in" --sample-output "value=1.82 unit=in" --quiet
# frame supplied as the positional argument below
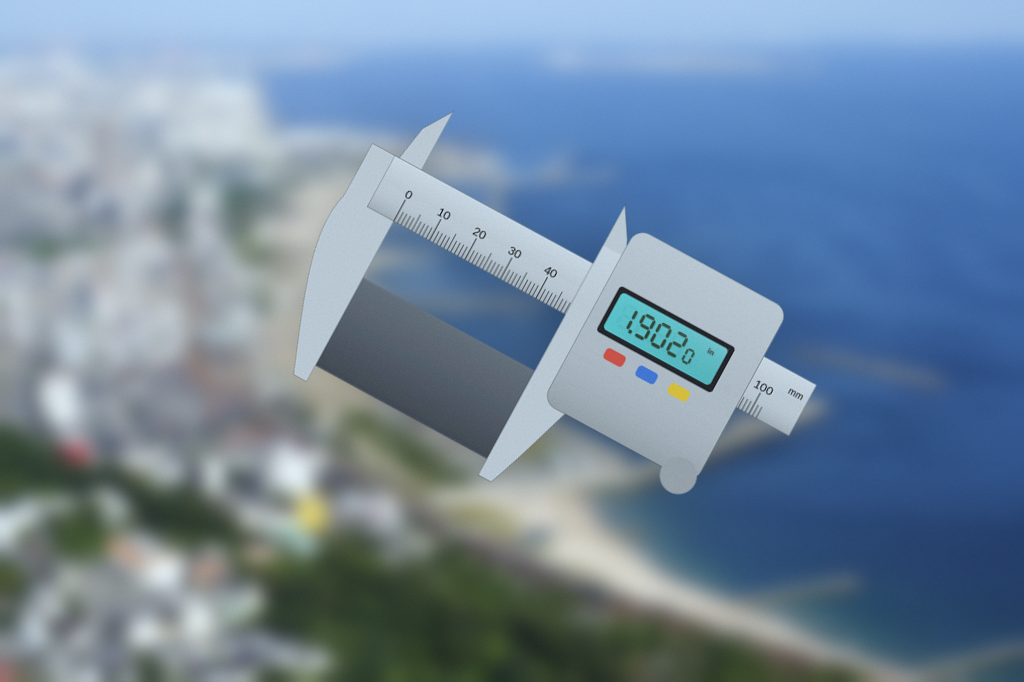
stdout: value=1.9020 unit=in
